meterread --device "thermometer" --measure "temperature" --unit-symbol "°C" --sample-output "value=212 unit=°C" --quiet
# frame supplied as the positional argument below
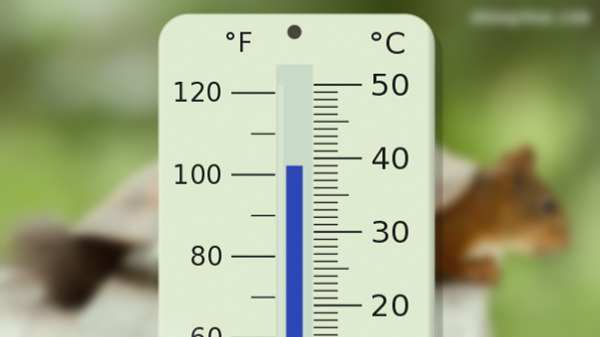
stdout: value=39 unit=°C
